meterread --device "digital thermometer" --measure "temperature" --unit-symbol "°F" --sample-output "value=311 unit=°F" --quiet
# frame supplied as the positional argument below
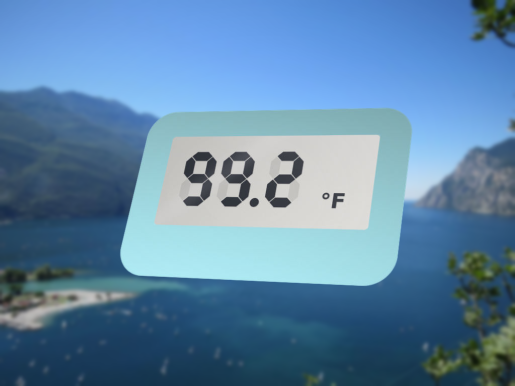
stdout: value=99.2 unit=°F
